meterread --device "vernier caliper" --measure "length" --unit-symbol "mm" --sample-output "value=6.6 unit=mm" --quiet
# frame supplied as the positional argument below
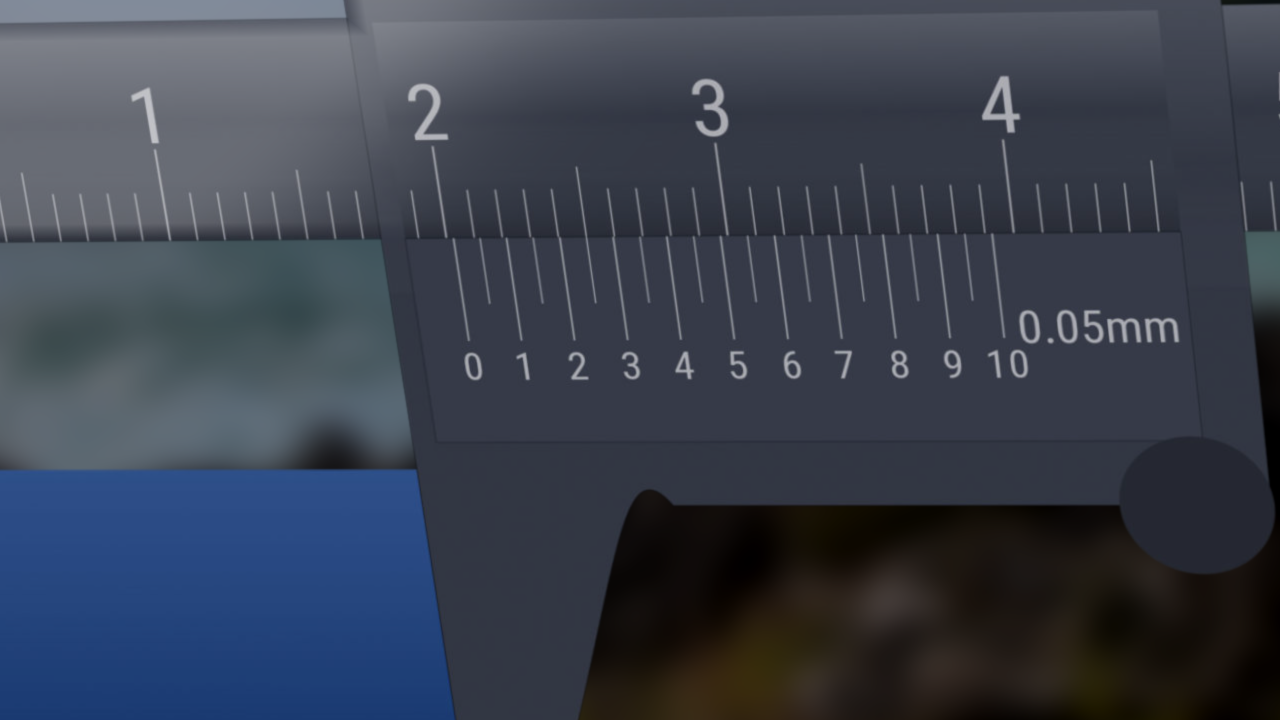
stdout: value=20.25 unit=mm
